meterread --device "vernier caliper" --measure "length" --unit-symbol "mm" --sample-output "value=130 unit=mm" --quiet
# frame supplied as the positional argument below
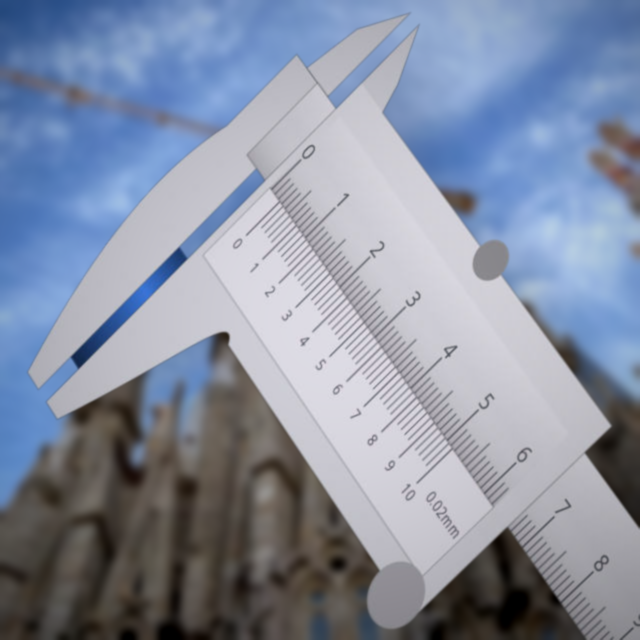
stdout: value=2.5 unit=mm
